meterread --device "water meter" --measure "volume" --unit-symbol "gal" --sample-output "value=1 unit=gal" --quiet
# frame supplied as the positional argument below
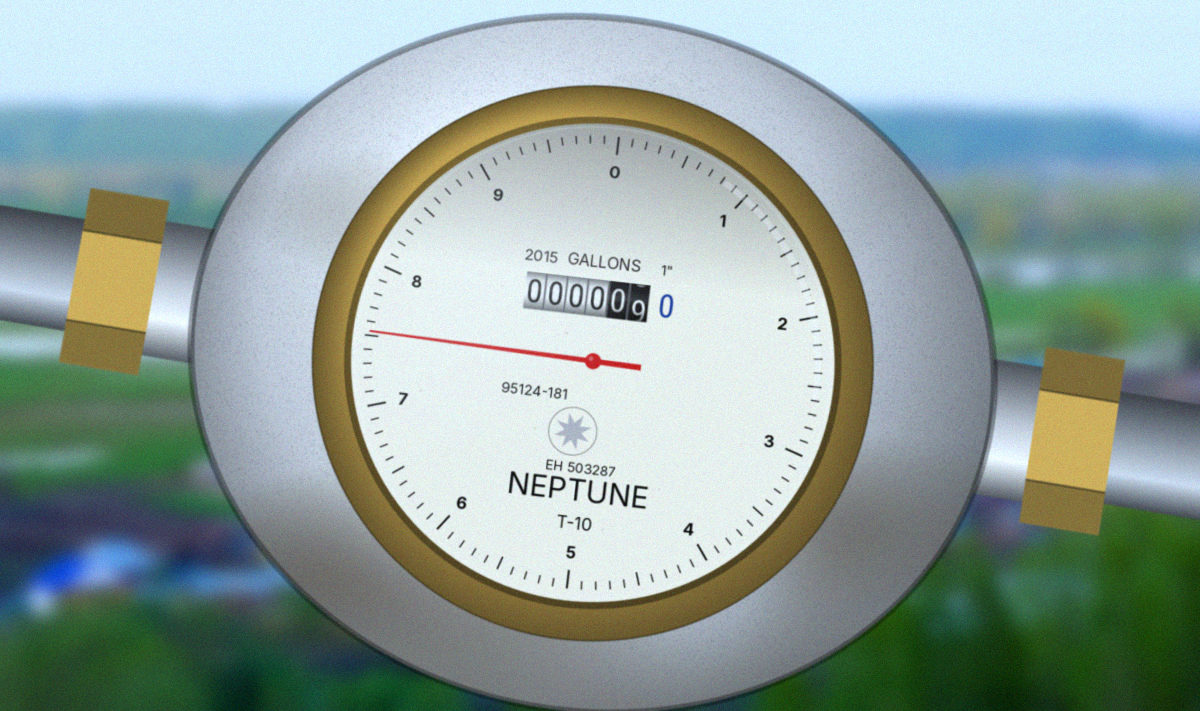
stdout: value=87.5 unit=gal
